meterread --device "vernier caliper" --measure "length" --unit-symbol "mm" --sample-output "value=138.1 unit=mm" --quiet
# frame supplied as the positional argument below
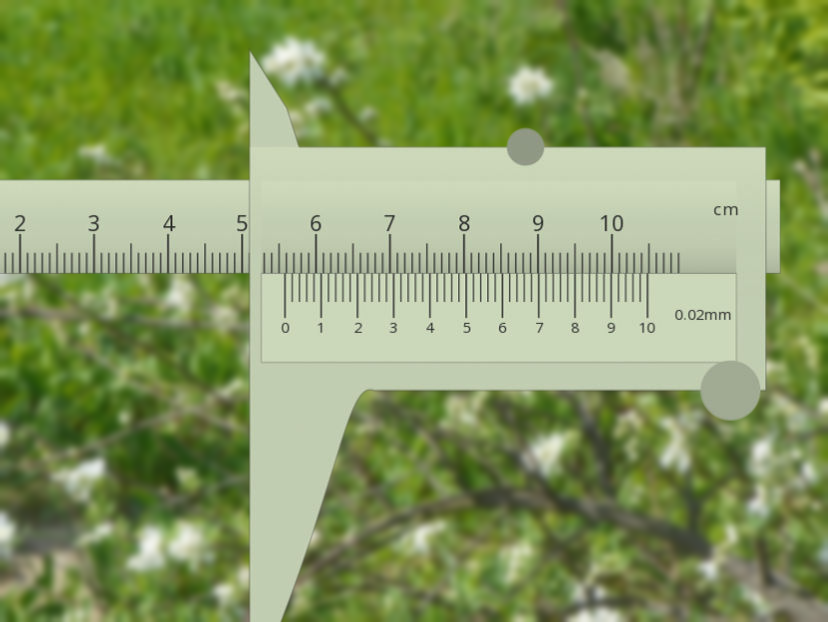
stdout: value=55.8 unit=mm
